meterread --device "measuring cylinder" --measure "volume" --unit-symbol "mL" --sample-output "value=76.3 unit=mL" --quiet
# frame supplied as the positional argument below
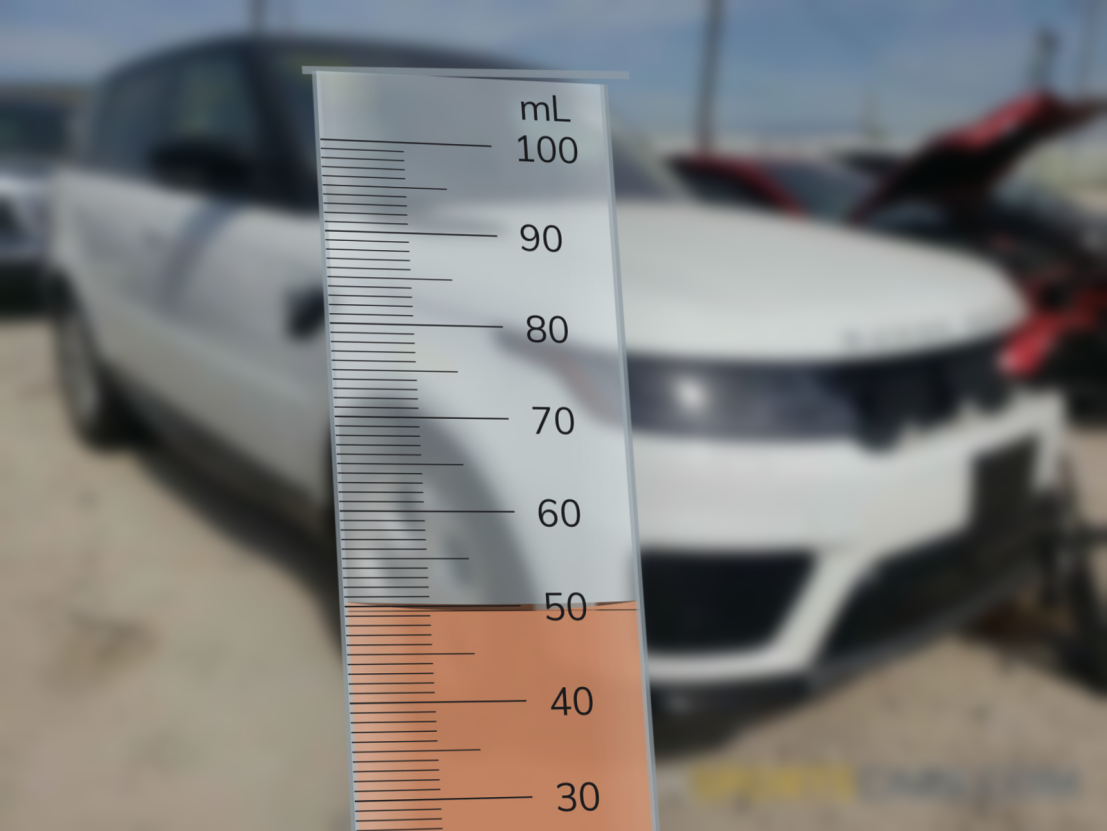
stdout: value=49.5 unit=mL
